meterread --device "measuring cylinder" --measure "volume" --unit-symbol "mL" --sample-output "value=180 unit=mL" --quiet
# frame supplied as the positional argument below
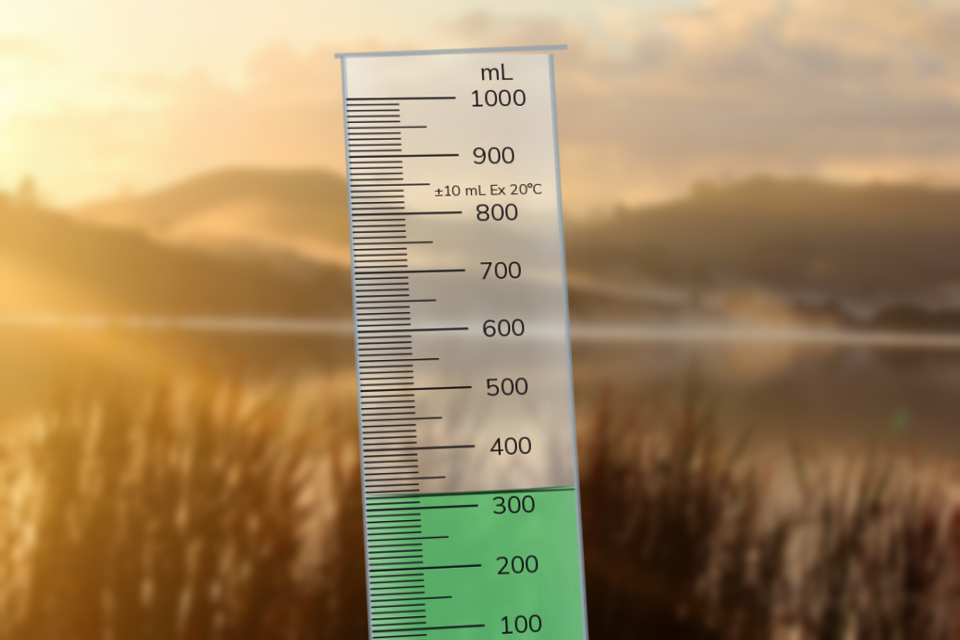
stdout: value=320 unit=mL
